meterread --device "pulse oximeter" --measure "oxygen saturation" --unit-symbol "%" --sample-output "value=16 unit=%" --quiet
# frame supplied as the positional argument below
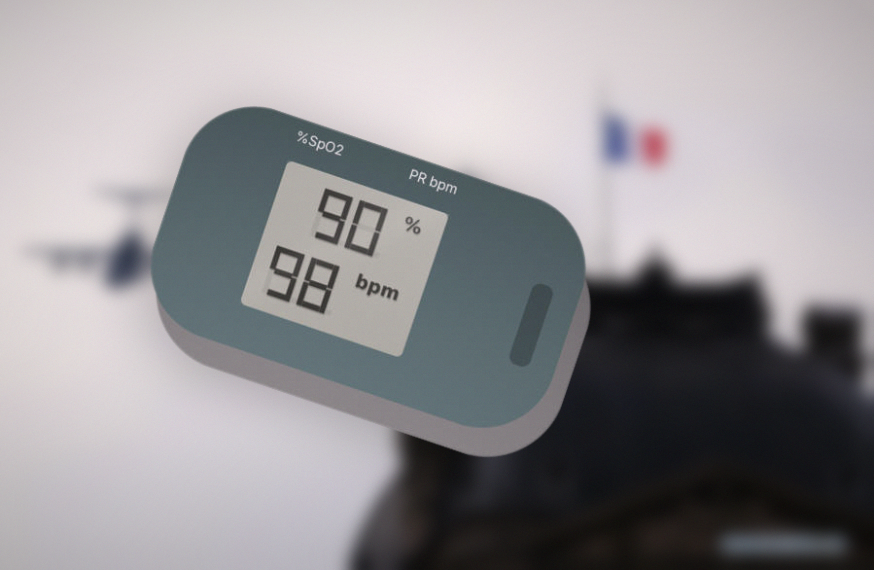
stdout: value=90 unit=%
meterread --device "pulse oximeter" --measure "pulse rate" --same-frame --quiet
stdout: value=98 unit=bpm
